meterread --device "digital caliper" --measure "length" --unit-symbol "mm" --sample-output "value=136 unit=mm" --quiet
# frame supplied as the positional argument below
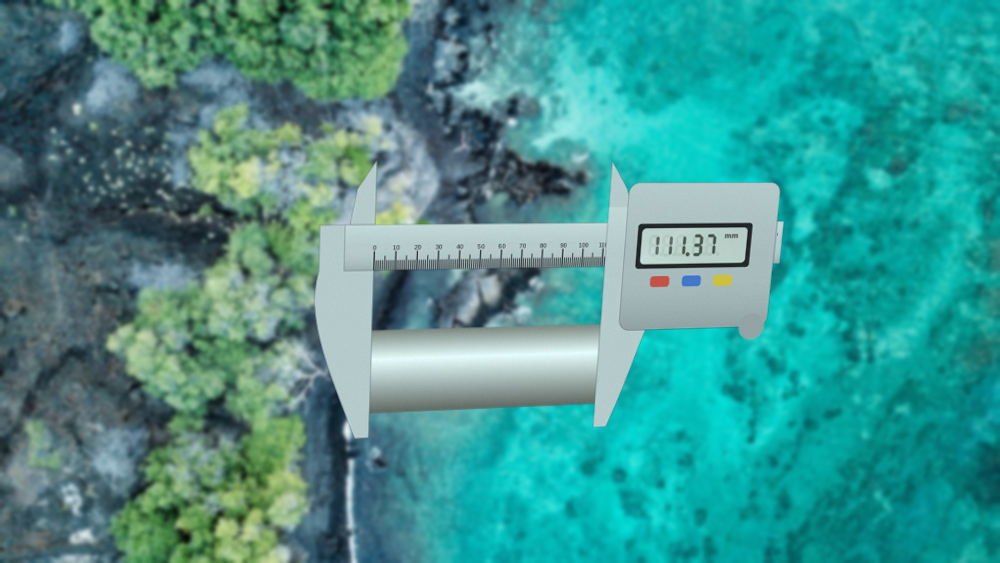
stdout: value=111.37 unit=mm
